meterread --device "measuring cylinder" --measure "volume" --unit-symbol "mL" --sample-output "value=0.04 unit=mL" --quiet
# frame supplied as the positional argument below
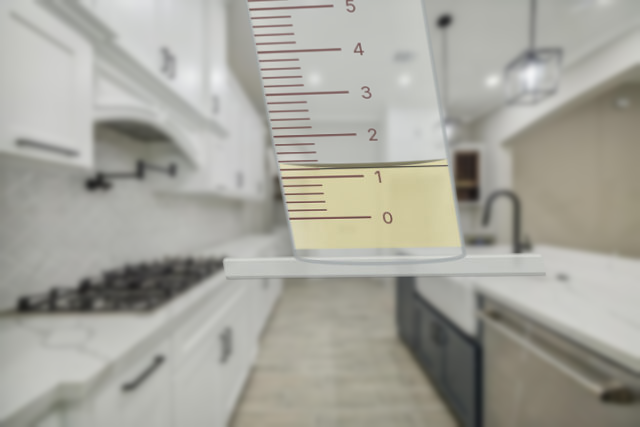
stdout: value=1.2 unit=mL
